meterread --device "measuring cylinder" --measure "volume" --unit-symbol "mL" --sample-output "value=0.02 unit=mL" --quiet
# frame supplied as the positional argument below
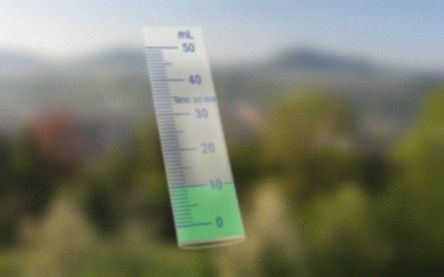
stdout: value=10 unit=mL
